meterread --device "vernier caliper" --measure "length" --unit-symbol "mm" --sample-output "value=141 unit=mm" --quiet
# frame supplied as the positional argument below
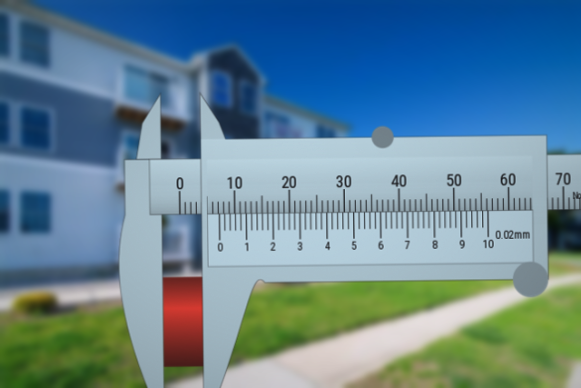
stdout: value=7.2 unit=mm
